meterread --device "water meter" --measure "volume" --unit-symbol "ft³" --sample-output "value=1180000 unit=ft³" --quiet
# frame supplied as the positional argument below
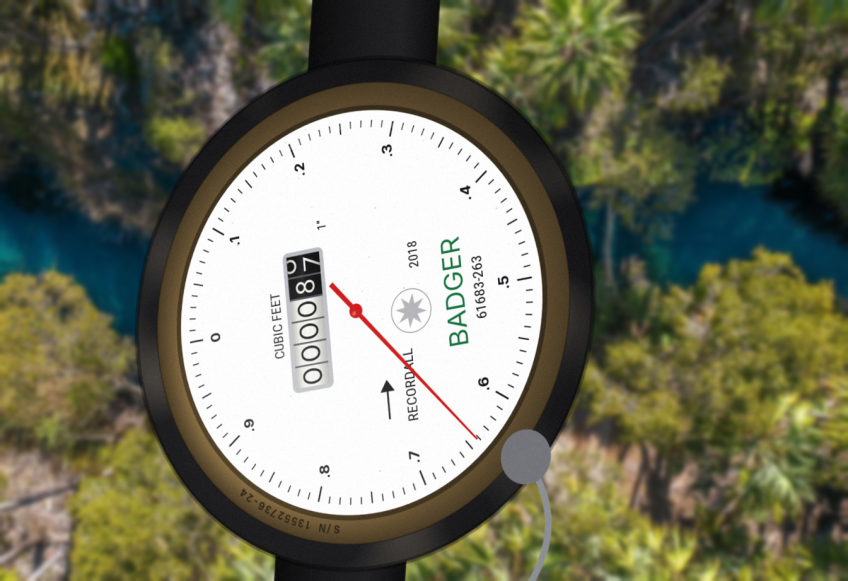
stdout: value=86.64 unit=ft³
